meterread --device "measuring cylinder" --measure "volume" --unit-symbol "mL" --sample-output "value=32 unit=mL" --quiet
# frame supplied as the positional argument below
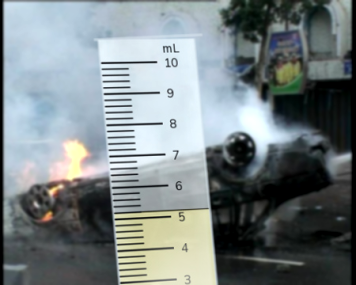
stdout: value=5.2 unit=mL
